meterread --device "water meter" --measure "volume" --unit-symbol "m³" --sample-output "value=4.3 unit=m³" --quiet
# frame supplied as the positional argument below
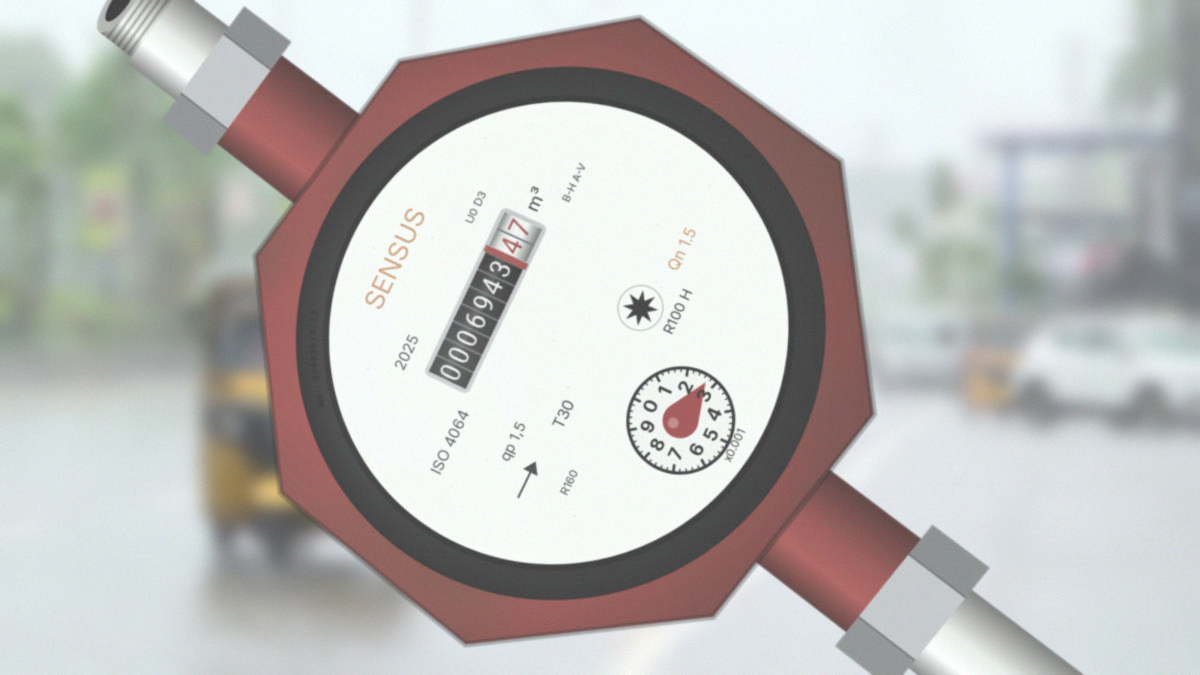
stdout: value=6943.472 unit=m³
